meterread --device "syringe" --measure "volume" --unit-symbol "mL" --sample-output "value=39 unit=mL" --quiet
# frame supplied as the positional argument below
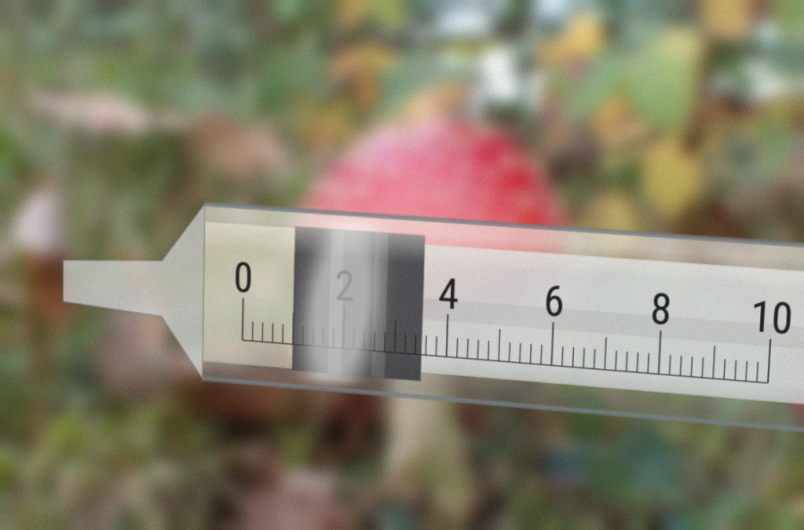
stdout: value=1 unit=mL
